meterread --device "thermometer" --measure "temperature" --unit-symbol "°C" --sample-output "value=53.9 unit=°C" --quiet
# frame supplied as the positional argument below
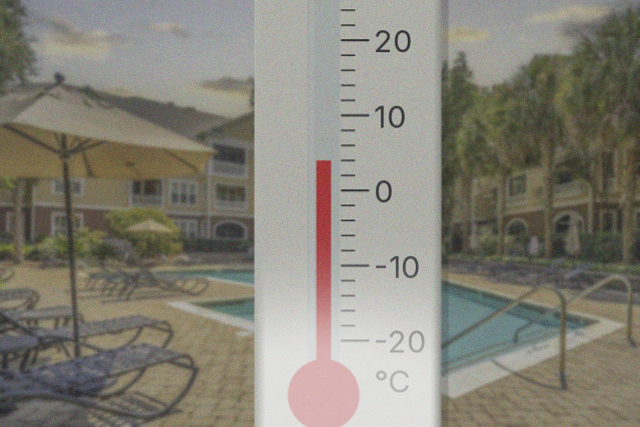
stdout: value=4 unit=°C
